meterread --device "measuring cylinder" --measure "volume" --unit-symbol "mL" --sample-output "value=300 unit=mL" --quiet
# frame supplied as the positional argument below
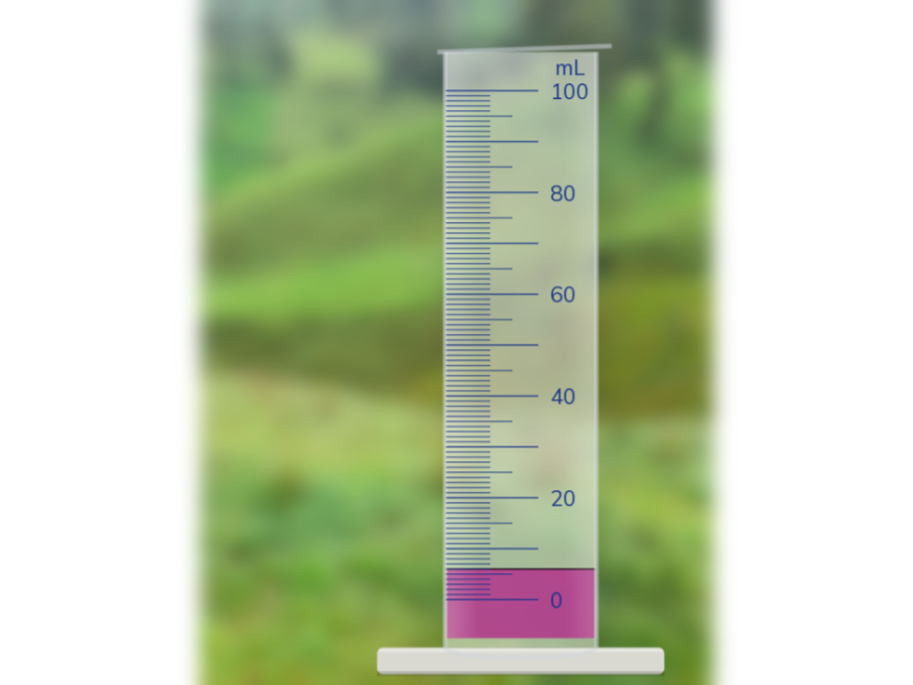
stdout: value=6 unit=mL
